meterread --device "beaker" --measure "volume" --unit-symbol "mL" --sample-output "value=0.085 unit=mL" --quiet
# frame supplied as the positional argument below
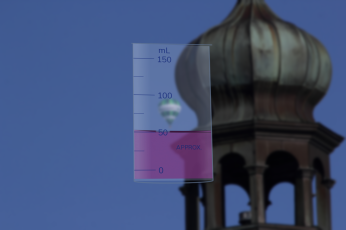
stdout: value=50 unit=mL
